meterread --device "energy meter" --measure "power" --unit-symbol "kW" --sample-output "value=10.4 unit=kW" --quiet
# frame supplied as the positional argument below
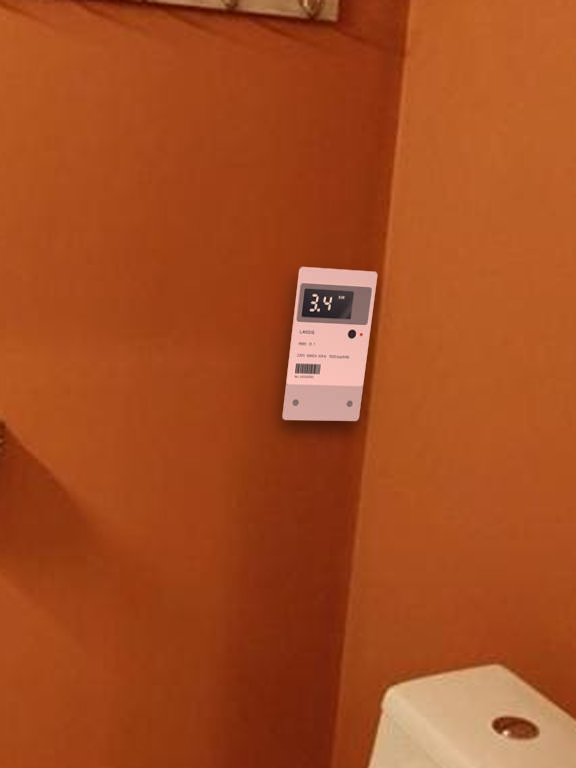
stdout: value=3.4 unit=kW
